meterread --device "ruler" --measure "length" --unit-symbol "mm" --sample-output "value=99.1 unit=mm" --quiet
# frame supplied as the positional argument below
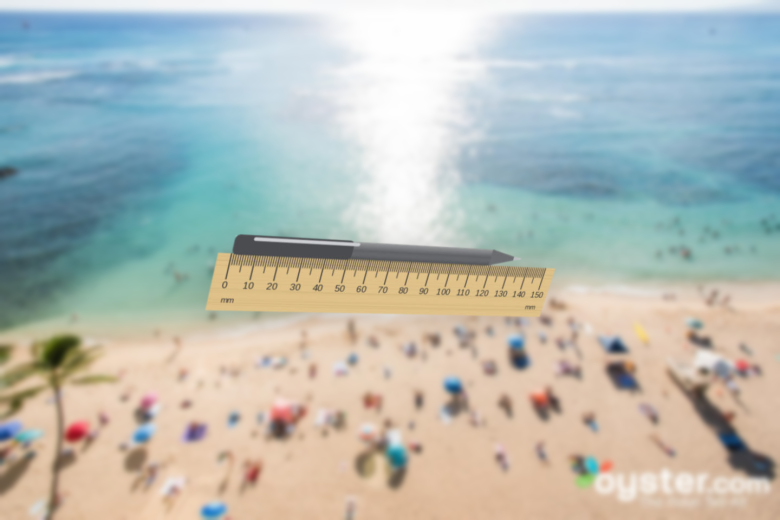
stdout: value=135 unit=mm
